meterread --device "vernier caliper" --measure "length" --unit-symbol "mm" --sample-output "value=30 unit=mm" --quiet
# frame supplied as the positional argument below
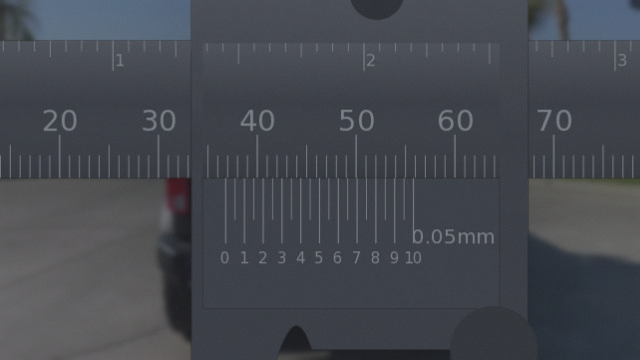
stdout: value=36.8 unit=mm
